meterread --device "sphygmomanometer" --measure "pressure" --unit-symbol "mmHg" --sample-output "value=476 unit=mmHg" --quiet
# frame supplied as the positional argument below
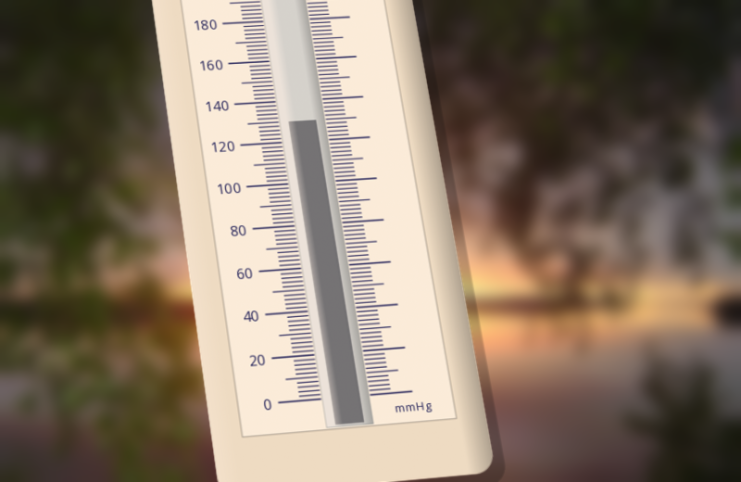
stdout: value=130 unit=mmHg
